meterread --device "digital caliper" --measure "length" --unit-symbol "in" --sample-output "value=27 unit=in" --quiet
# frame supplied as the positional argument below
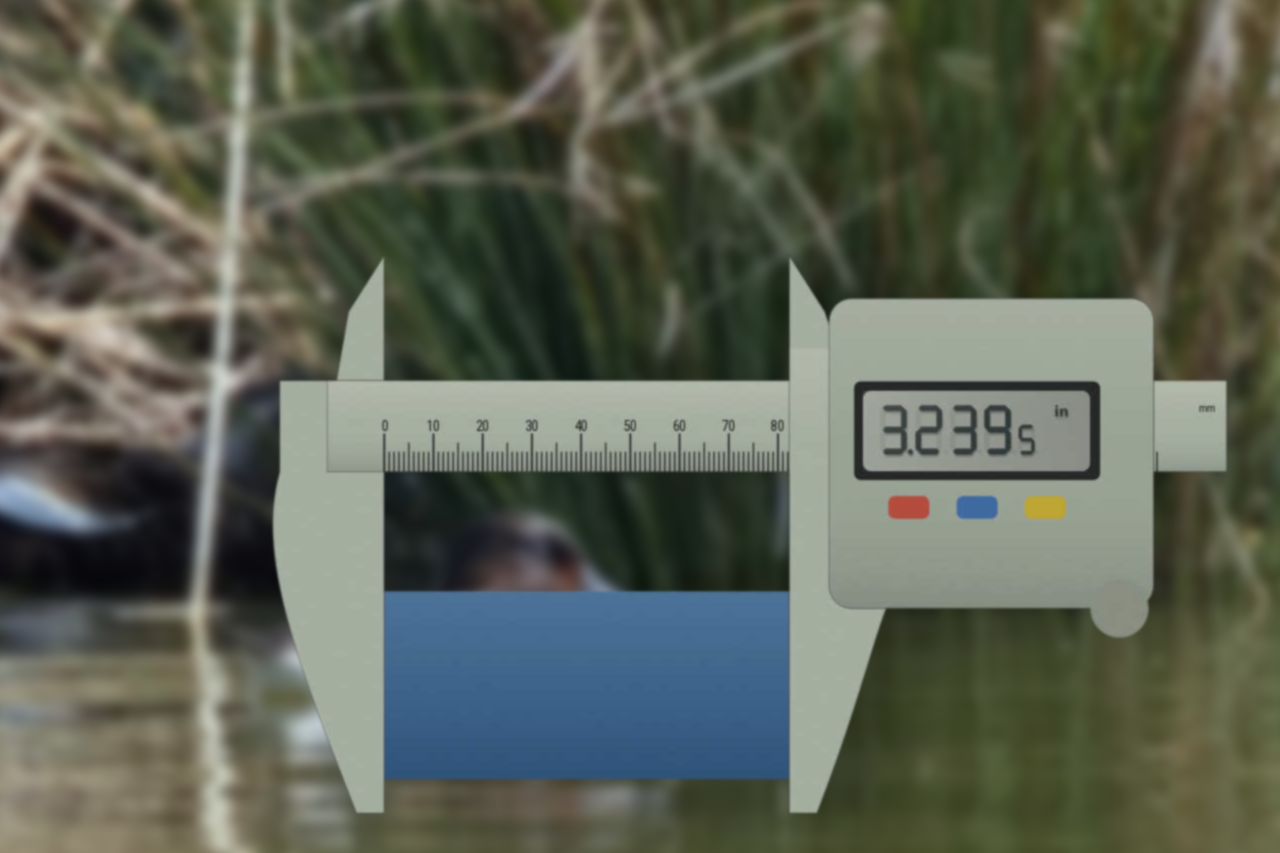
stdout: value=3.2395 unit=in
